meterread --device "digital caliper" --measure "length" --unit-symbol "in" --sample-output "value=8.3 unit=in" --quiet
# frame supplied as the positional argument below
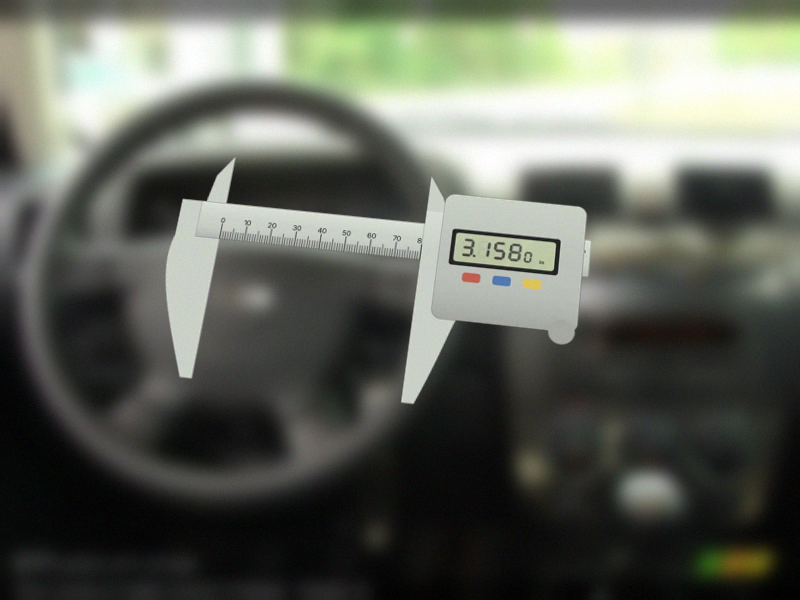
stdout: value=3.1580 unit=in
